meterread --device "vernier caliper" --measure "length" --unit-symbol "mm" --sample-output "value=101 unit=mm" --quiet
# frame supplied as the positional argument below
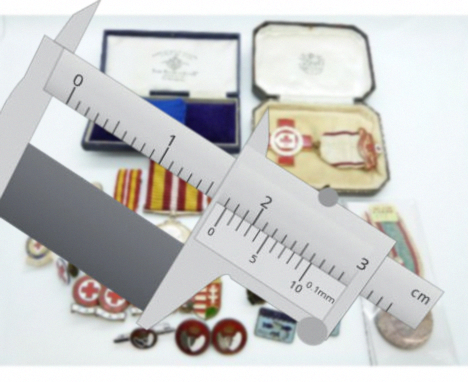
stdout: value=17.2 unit=mm
